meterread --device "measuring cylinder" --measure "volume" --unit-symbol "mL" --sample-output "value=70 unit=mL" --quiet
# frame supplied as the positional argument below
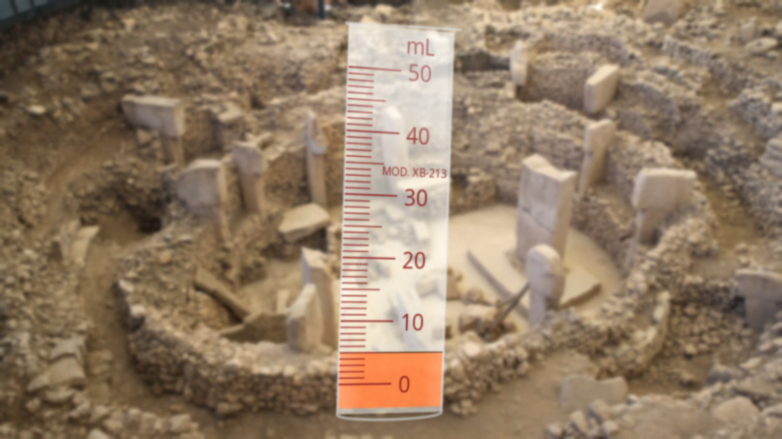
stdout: value=5 unit=mL
